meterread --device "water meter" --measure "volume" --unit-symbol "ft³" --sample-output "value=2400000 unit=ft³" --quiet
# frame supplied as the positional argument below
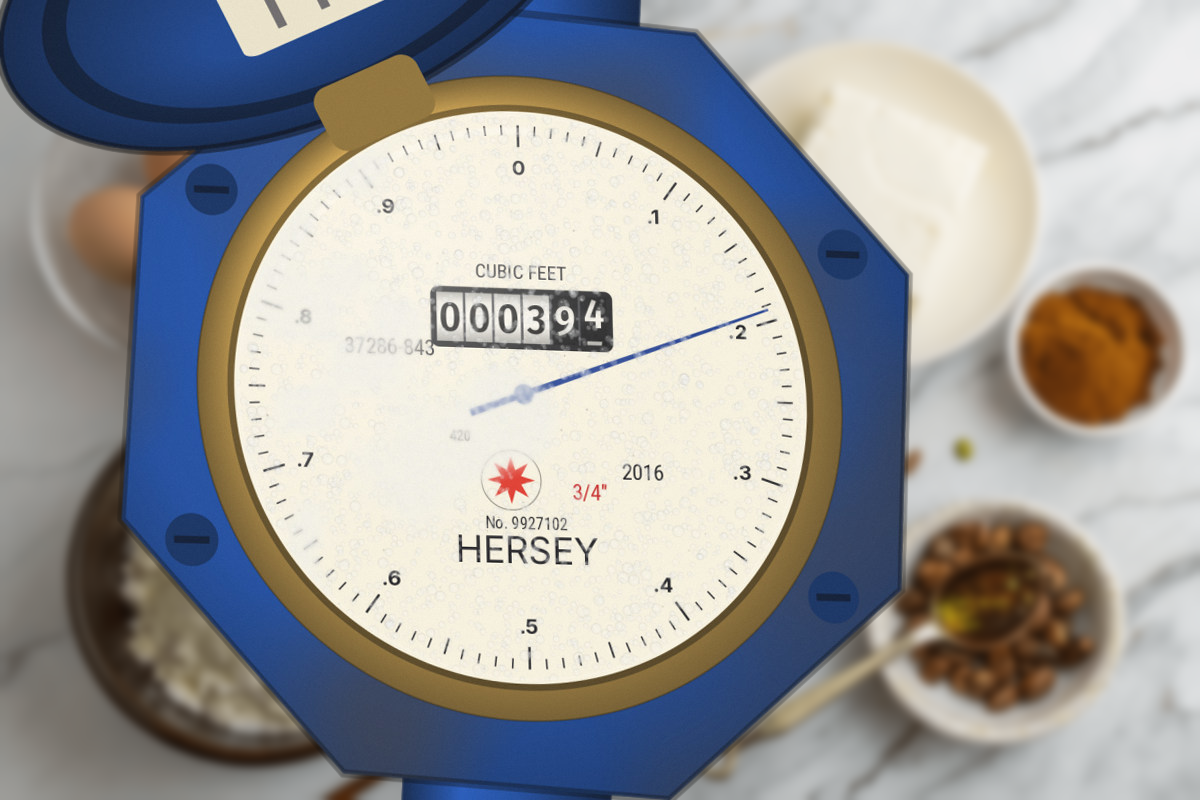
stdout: value=394.19 unit=ft³
